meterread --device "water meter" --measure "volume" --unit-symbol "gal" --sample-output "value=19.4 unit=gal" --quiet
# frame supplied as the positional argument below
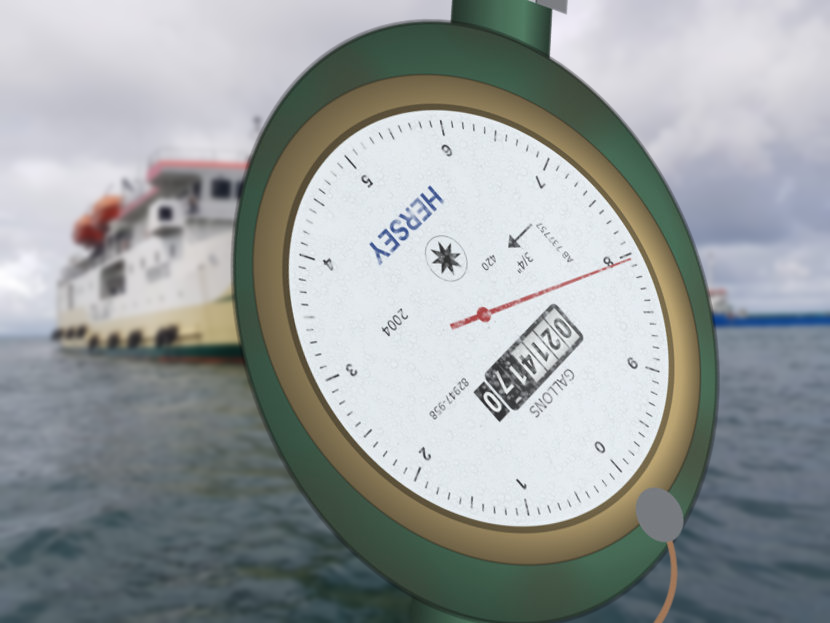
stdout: value=214168.0 unit=gal
